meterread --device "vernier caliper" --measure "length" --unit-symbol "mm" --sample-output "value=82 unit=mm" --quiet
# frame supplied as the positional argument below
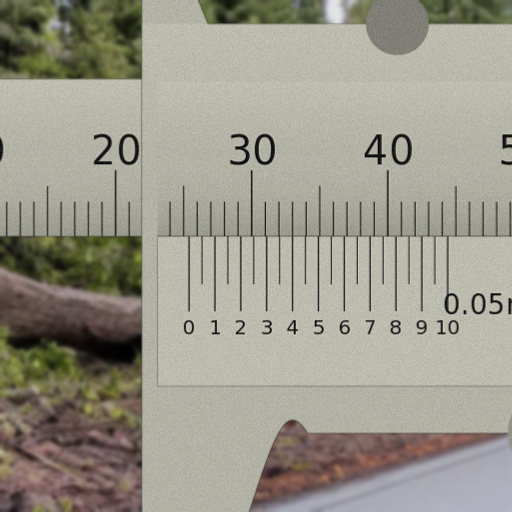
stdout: value=25.4 unit=mm
